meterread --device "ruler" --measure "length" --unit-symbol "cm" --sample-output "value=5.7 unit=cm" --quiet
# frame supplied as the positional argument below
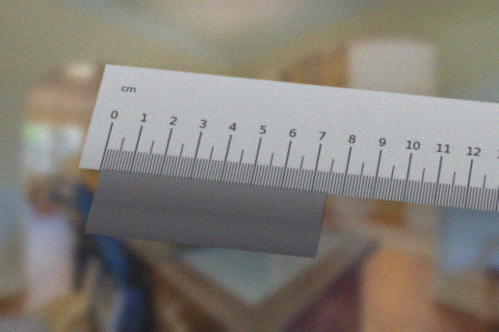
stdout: value=7.5 unit=cm
